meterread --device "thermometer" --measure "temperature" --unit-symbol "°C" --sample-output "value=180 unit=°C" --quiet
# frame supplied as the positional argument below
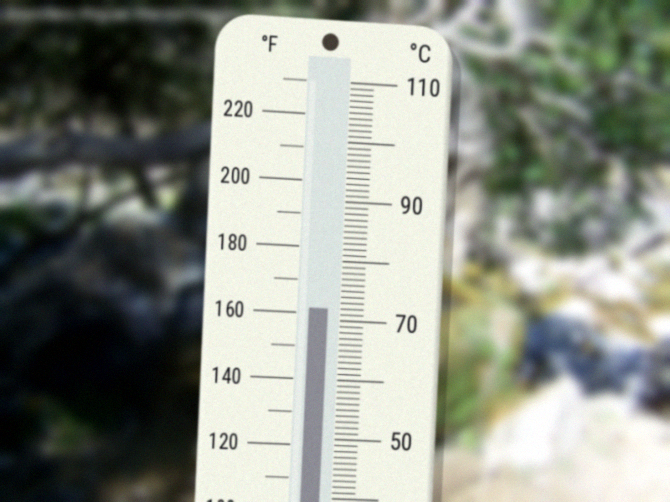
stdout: value=72 unit=°C
